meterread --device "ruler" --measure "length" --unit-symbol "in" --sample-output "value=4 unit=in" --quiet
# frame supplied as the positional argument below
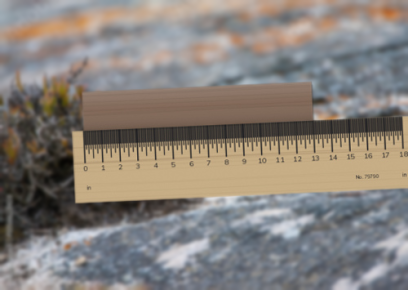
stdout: value=13 unit=in
